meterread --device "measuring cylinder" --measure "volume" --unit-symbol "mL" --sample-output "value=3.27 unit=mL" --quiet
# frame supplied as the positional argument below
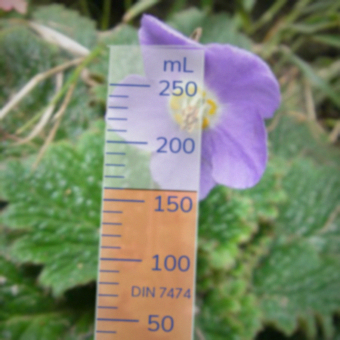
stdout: value=160 unit=mL
